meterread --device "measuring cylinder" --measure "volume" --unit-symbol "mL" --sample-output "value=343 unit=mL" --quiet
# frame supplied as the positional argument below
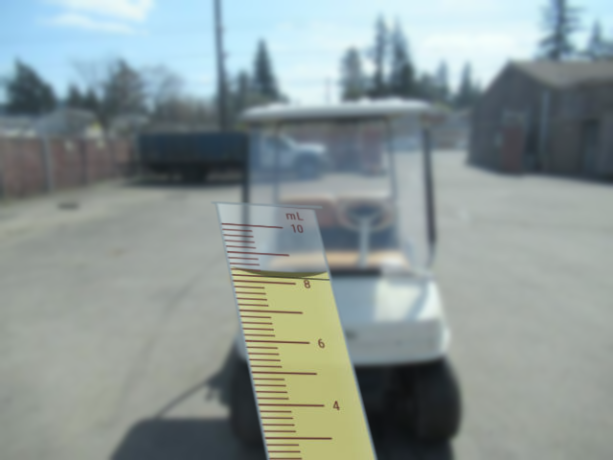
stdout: value=8.2 unit=mL
